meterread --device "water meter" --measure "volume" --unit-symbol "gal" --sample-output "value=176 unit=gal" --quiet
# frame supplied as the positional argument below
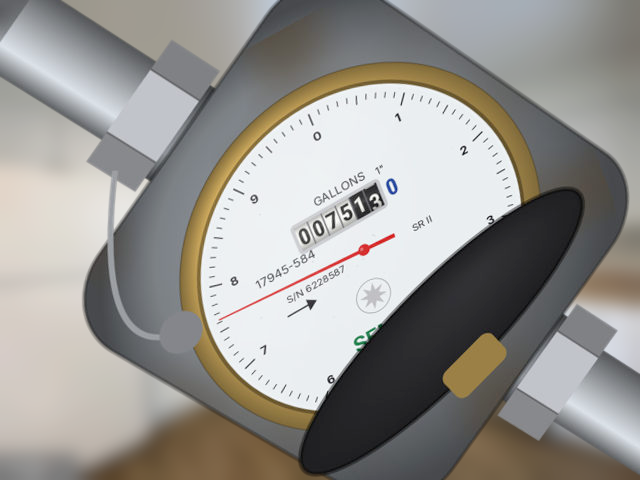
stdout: value=75127.6 unit=gal
